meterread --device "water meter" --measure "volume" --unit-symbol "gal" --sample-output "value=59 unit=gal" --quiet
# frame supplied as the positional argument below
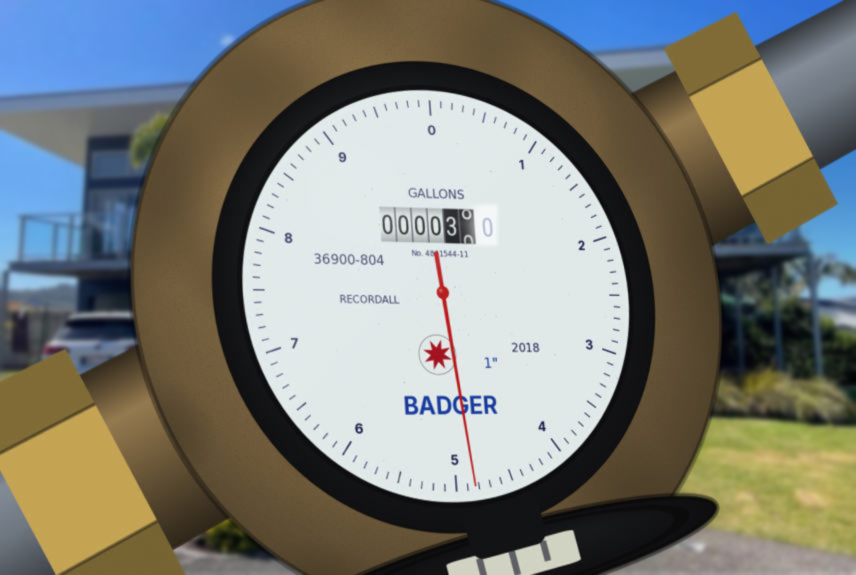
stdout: value=384.8 unit=gal
